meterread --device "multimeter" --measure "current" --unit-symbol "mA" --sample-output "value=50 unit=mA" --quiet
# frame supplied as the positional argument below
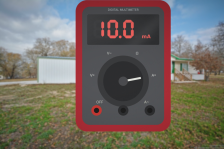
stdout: value=10.0 unit=mA
